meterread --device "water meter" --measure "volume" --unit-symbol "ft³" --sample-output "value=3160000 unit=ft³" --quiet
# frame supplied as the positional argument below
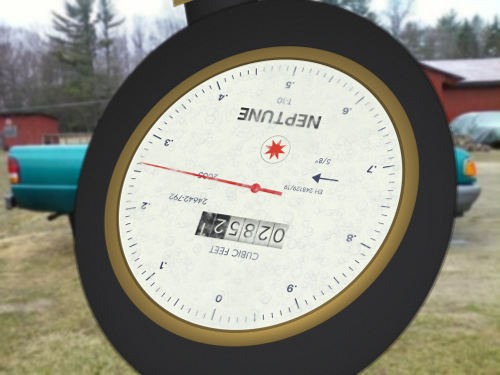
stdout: value=28521.26 unit=ft³
